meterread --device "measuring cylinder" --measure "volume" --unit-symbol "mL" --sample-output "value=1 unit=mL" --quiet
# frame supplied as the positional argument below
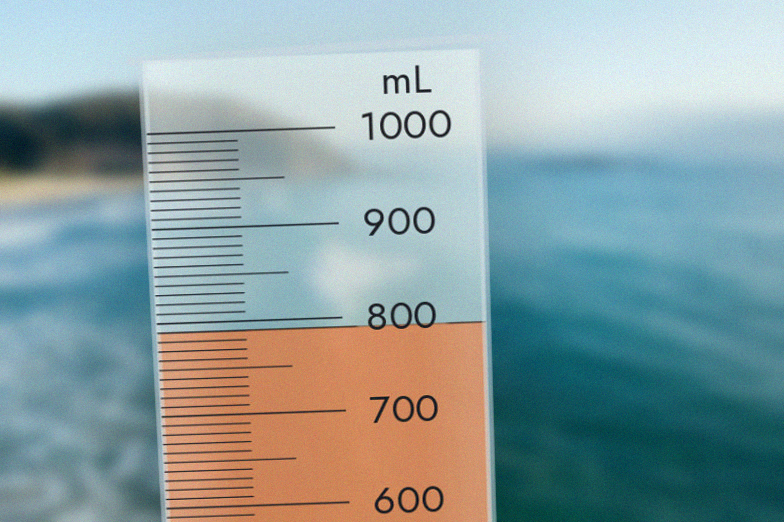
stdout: value=790 unit=mL
